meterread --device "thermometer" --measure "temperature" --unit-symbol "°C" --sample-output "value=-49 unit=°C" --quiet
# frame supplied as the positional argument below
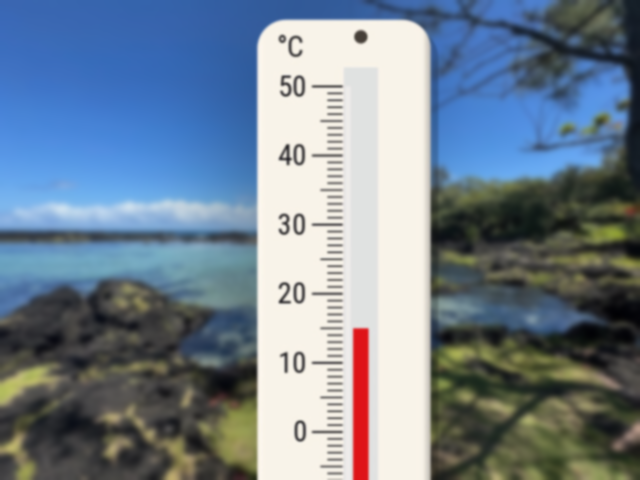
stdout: value=15 unit=°C
